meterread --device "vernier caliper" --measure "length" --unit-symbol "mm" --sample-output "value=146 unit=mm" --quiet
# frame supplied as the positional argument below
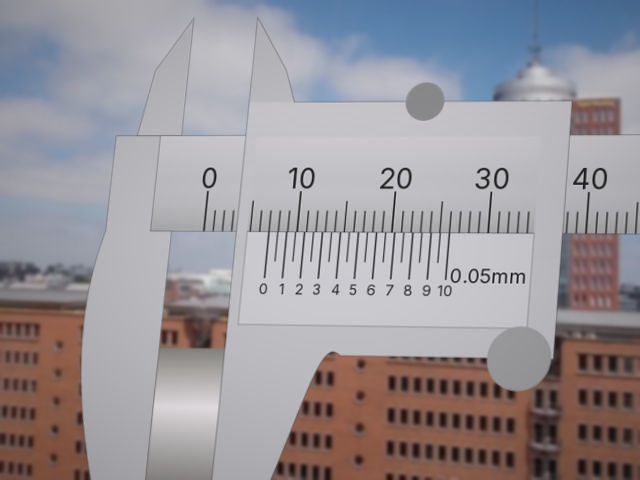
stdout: value=7.0 unit=mm
